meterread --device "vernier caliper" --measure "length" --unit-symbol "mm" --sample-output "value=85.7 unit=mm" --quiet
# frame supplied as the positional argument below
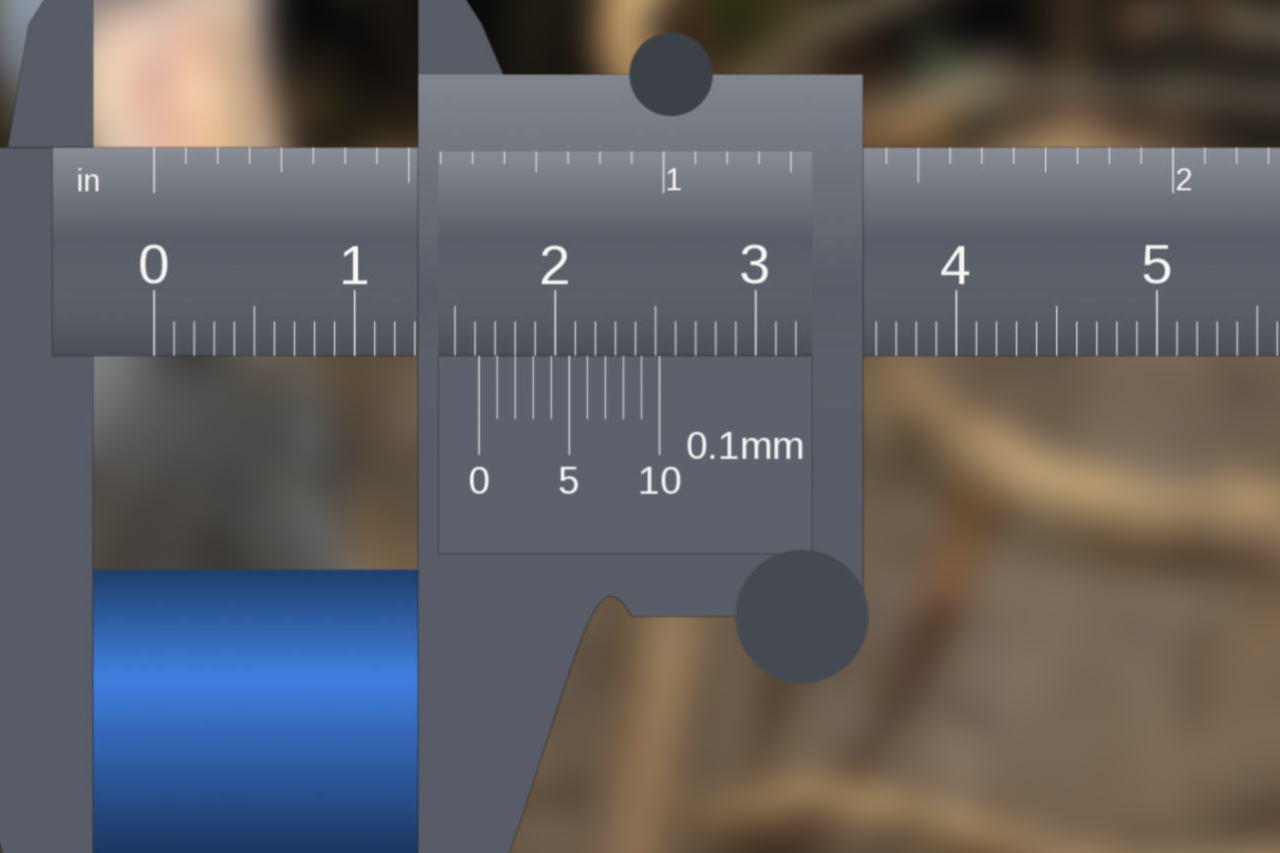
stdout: value=16.2 unit=mm
